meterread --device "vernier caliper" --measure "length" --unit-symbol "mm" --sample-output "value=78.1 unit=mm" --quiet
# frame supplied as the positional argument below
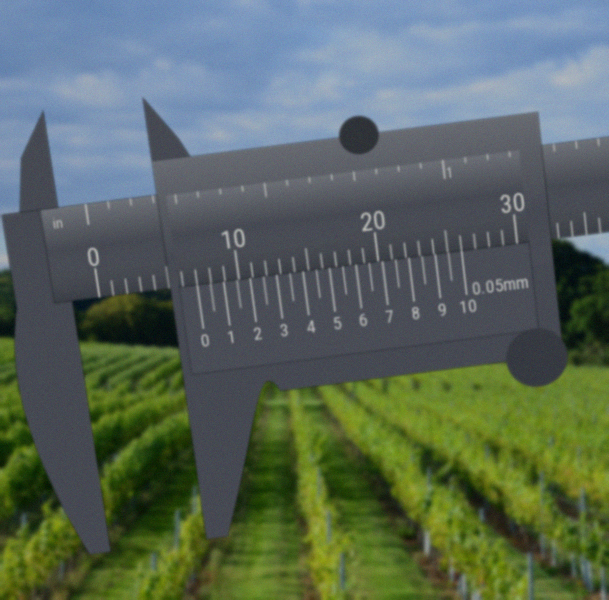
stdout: value=7.0 unit=mm
